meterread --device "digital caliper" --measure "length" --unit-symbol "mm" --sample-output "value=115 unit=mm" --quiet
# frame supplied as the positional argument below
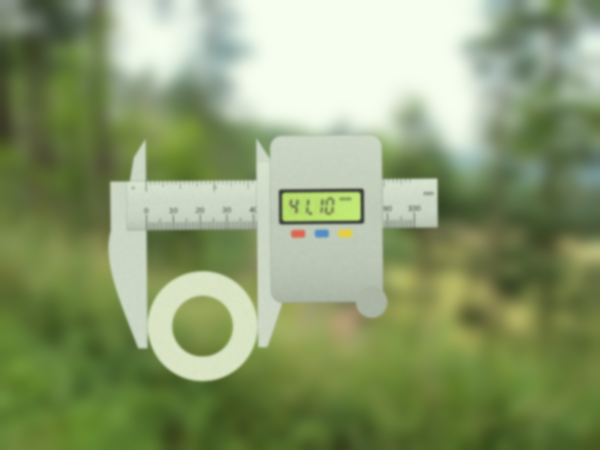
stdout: value=41.10 unit=mm
